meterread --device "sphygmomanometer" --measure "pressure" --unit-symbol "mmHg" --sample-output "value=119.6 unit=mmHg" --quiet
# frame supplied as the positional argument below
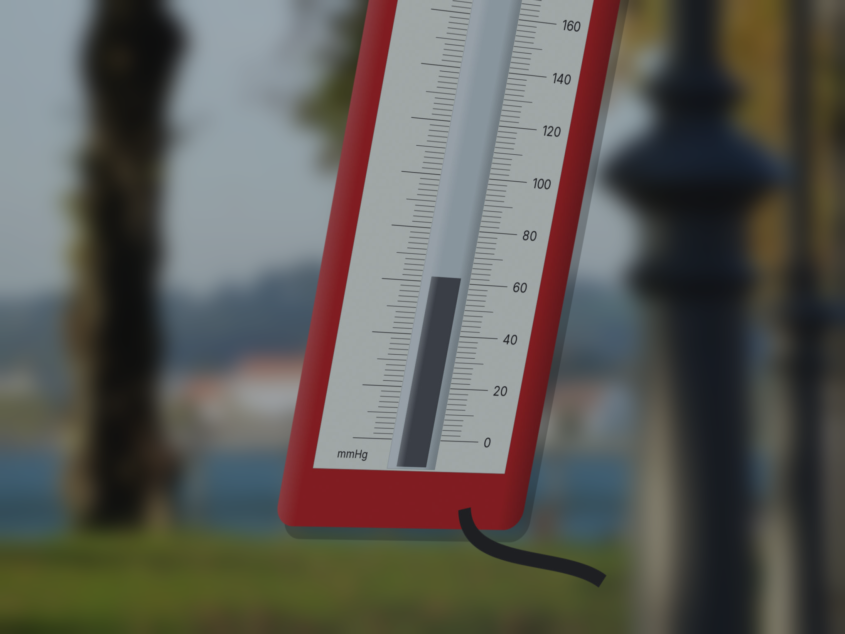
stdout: value=62 unit=mmHg
